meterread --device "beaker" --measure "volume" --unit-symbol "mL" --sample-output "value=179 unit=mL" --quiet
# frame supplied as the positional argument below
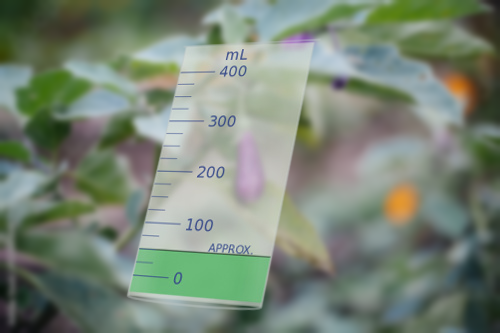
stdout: value=50 unit=mL
